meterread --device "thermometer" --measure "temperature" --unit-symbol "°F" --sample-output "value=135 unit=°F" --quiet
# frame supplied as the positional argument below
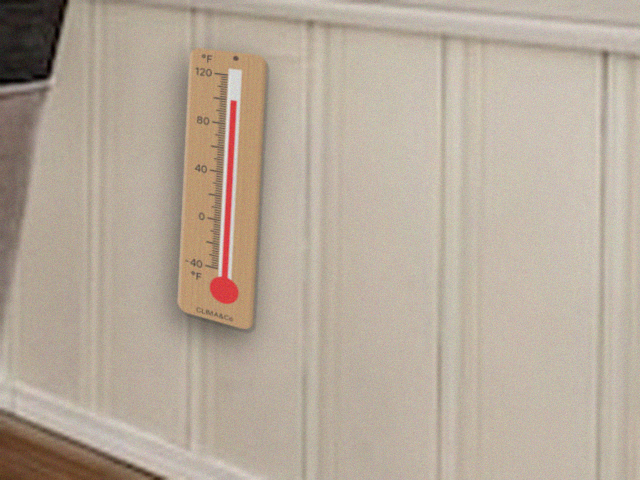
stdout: value=100 unit=°F
